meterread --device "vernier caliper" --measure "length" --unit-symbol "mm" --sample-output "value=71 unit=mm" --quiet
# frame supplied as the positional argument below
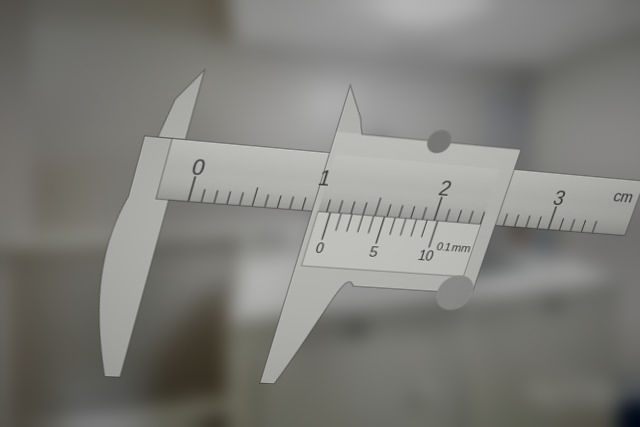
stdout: value=11.3 unit=mm
